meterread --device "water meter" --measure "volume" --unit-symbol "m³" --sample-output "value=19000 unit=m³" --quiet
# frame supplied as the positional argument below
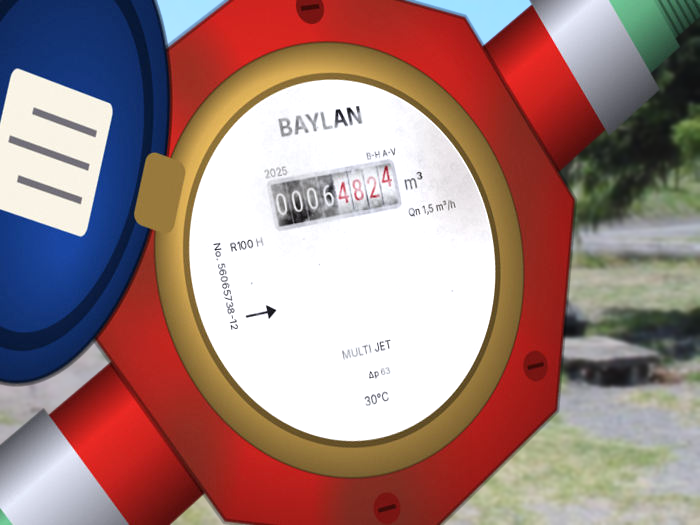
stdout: value=6.4824 unit=m³
